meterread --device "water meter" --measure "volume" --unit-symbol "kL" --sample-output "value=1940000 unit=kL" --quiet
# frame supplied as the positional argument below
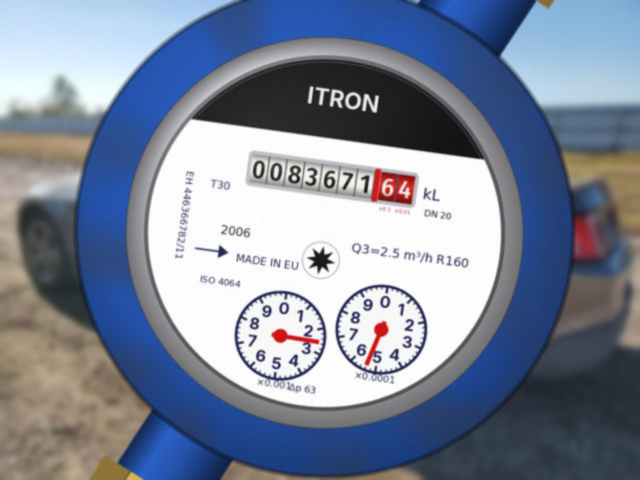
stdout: value=83671.6425 unit=kL
